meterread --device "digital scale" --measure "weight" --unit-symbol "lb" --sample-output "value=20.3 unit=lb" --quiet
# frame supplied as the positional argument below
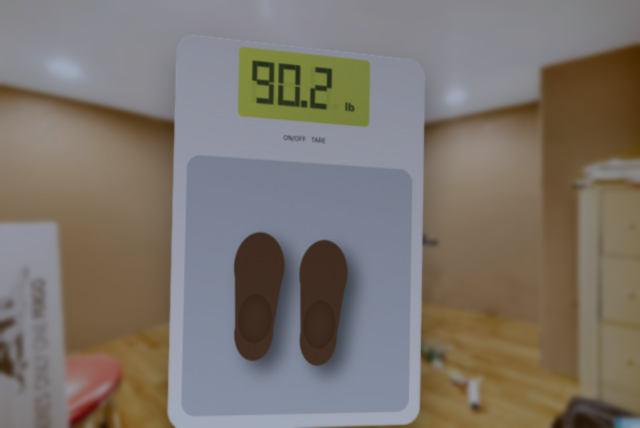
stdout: value=90.2 unit=lb
